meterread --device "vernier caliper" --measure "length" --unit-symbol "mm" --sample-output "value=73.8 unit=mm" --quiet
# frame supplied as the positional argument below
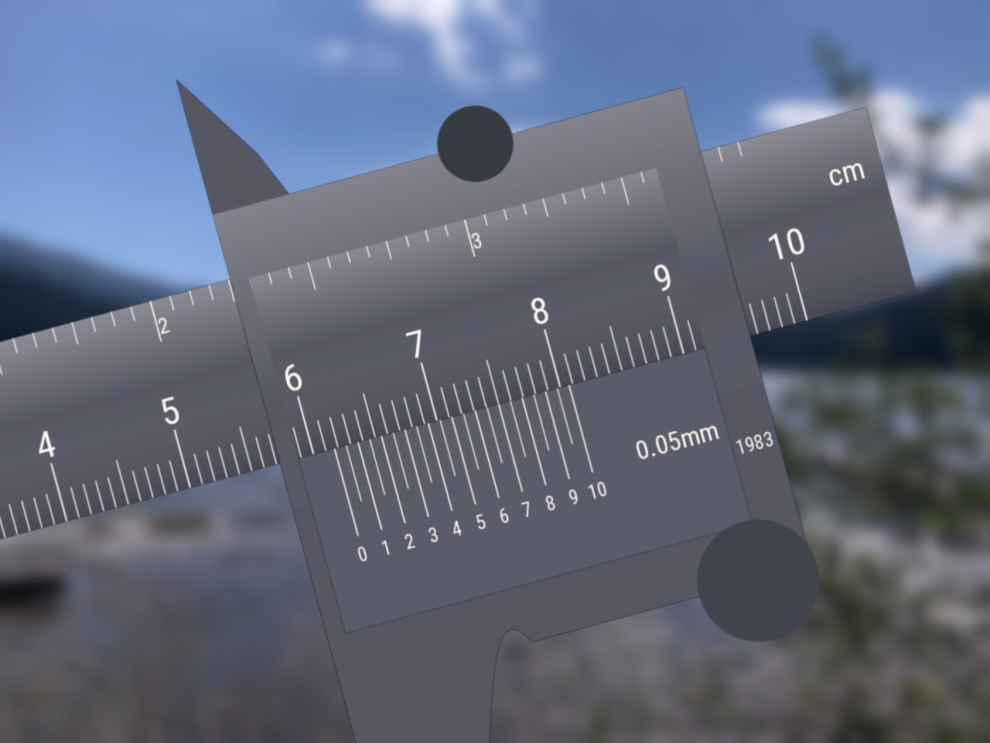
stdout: value=61.7 unit=mm
